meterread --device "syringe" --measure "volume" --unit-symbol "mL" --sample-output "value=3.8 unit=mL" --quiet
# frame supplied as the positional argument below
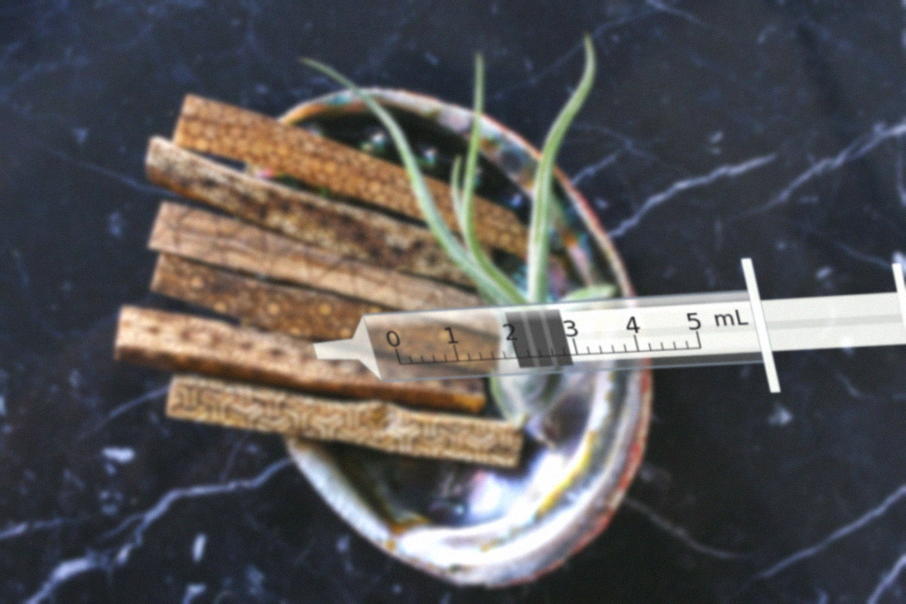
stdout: value=2 unit=mL
